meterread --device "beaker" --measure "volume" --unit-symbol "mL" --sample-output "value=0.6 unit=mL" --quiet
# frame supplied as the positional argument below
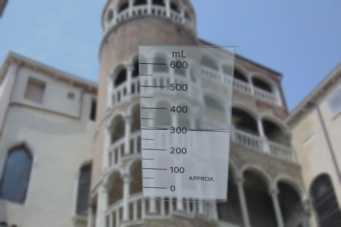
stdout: value=300 unit=mL
